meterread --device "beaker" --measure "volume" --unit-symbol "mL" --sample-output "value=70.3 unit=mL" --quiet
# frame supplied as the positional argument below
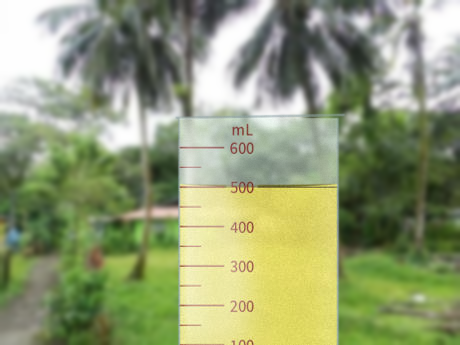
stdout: value=500 unit=mL
